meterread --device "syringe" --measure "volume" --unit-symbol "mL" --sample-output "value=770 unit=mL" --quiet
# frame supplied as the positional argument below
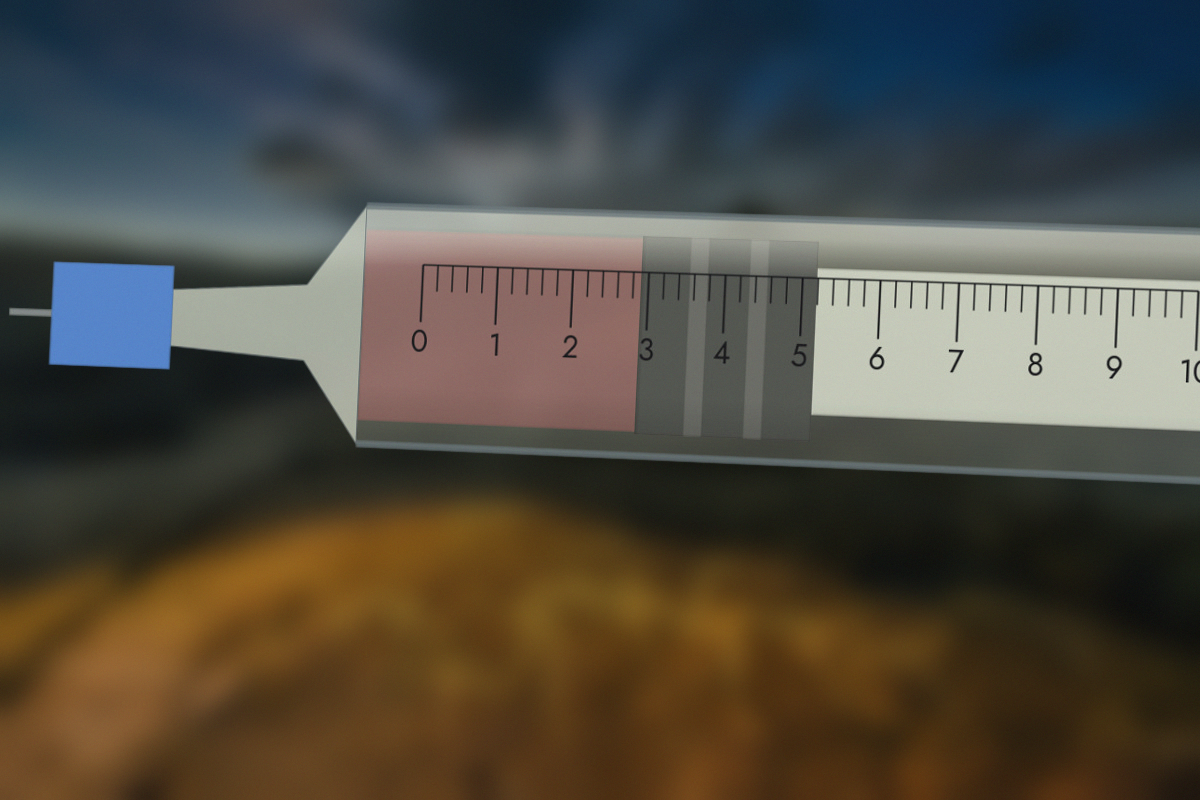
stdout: value=2.9 unit=mL
